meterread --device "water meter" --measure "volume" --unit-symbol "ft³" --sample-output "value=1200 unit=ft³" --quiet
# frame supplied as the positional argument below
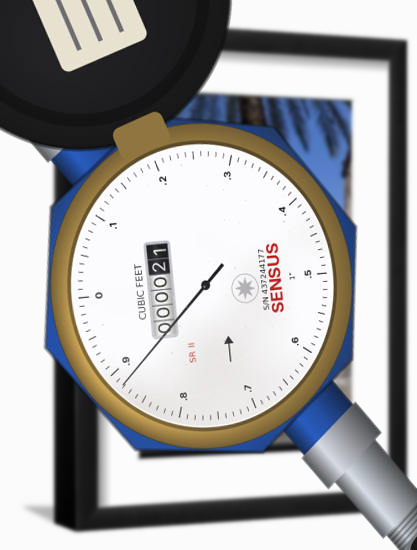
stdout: value=20.88 unit=ft³
